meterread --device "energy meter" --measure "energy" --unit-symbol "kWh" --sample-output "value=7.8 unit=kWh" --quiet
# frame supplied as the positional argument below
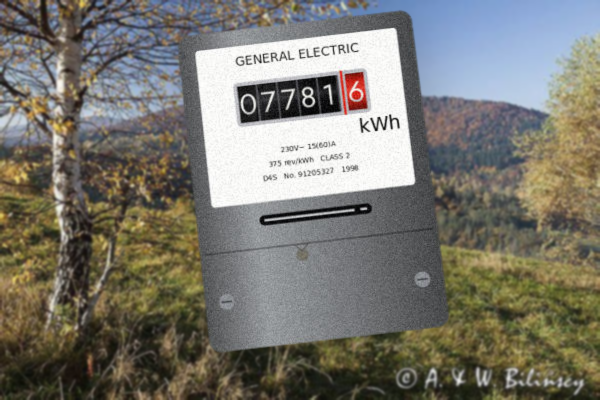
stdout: value=7781.6 unit=kWh
